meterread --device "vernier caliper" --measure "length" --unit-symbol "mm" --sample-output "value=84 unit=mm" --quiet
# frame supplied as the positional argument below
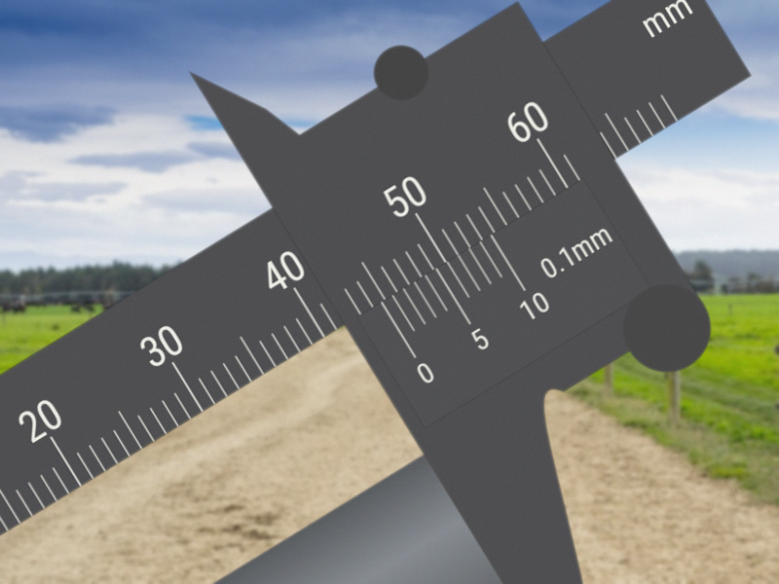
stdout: value=44.7 unit=mm
